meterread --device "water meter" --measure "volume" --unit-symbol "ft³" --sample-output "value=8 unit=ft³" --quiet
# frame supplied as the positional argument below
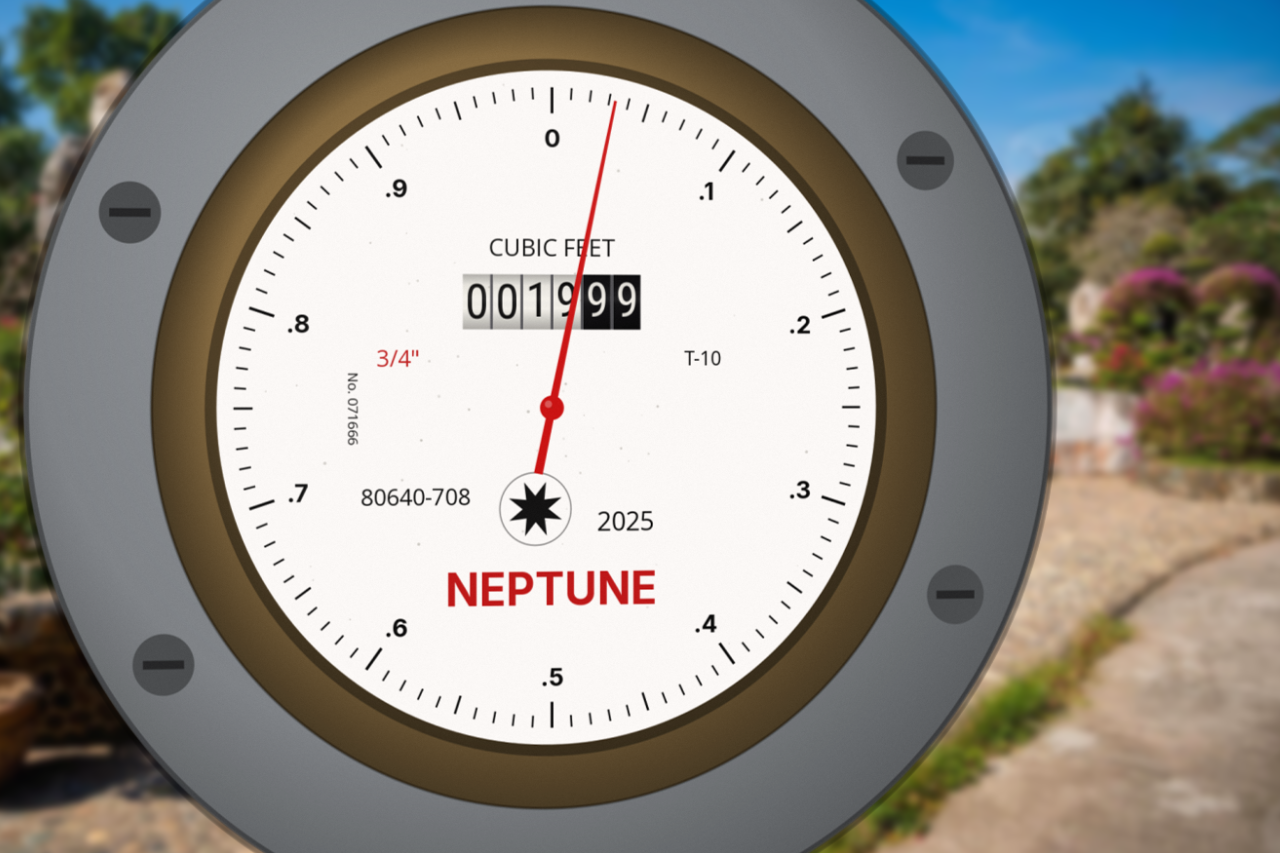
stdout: value=1999.03 unit=ft³
